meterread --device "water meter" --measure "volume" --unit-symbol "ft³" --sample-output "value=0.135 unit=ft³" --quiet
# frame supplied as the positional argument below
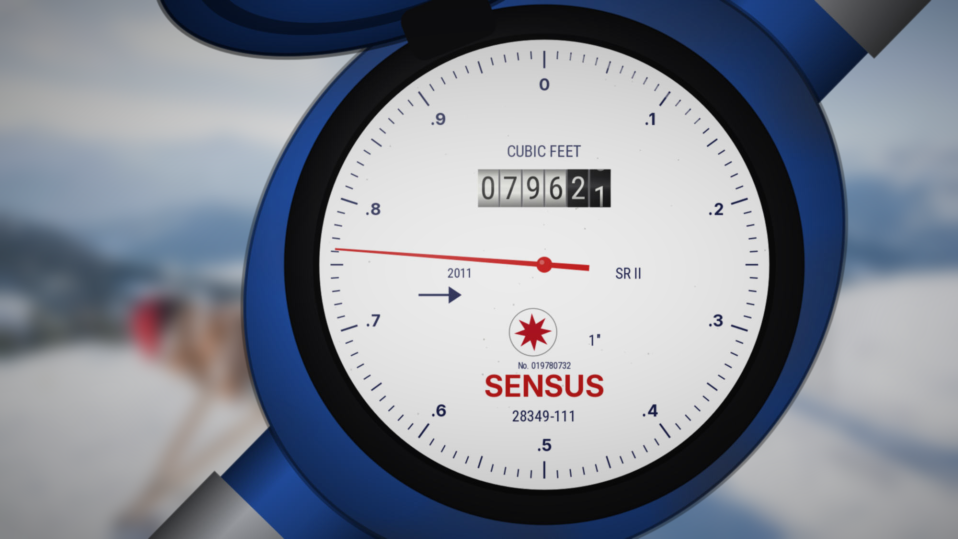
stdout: value=79620.76 unit=ft³
